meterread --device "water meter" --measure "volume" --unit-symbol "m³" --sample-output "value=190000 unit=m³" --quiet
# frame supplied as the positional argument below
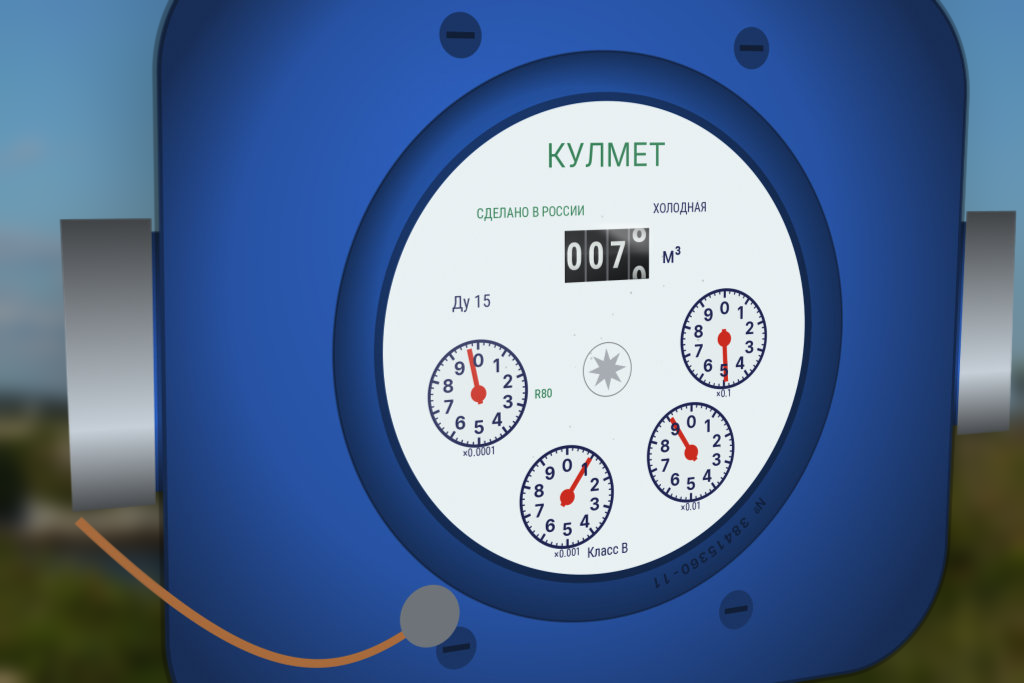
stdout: value=78.4909 unit=m³
